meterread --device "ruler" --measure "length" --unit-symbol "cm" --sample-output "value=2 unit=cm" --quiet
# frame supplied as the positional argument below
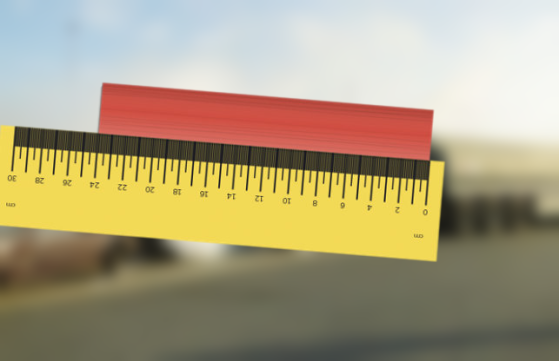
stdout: value=24 unit=cm
